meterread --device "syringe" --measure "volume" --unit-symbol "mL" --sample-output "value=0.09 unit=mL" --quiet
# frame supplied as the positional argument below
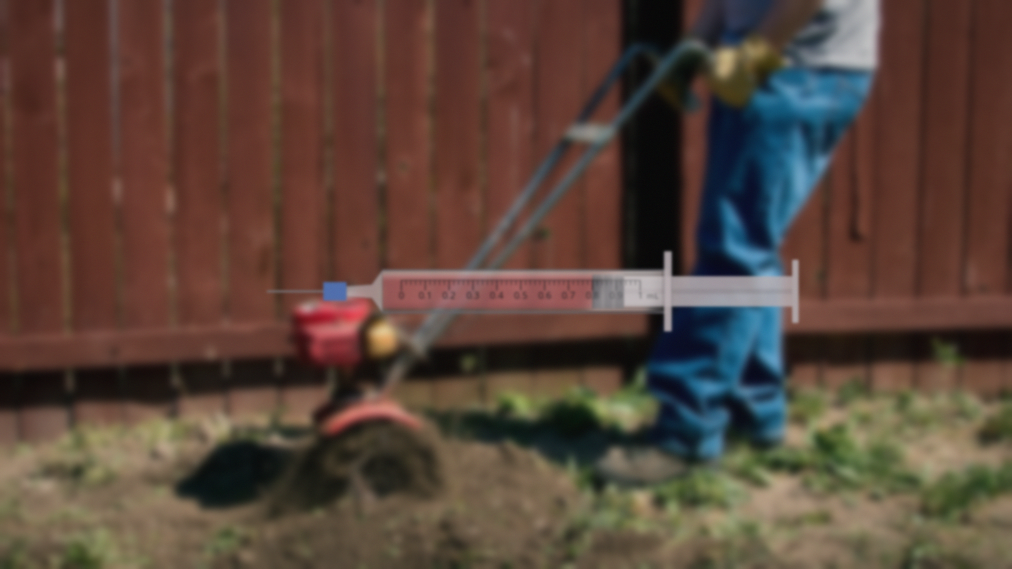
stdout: value=0.8 unit=mL
